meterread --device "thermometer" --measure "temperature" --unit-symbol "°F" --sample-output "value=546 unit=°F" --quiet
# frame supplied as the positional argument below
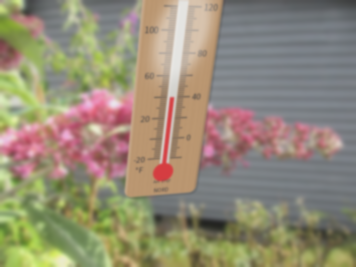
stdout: value=40 unit=°F
